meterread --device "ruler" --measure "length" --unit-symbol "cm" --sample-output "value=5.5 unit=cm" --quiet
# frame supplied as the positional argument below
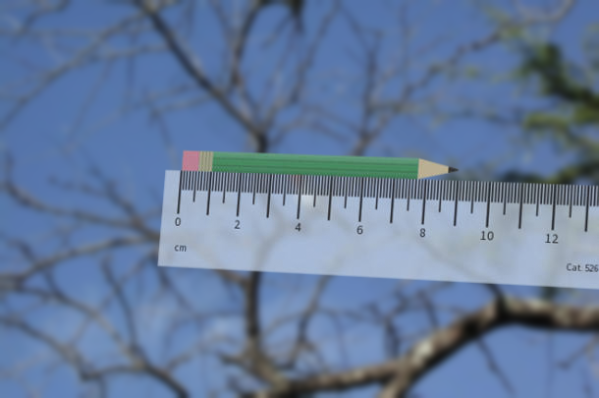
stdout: value=9 unit=cm
